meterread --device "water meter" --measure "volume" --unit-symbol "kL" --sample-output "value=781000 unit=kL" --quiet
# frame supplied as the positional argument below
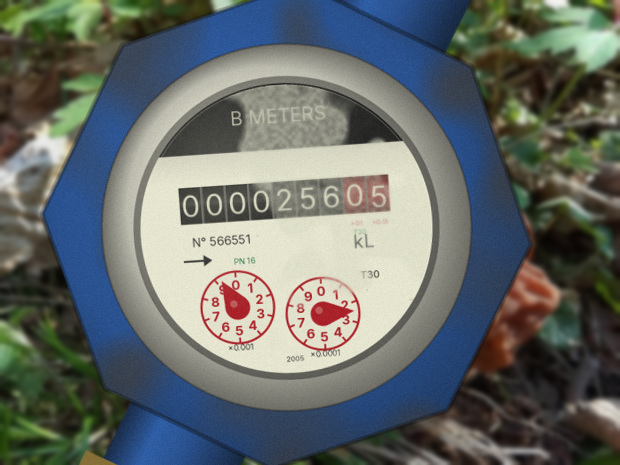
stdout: value=256.0492 unit=kL
